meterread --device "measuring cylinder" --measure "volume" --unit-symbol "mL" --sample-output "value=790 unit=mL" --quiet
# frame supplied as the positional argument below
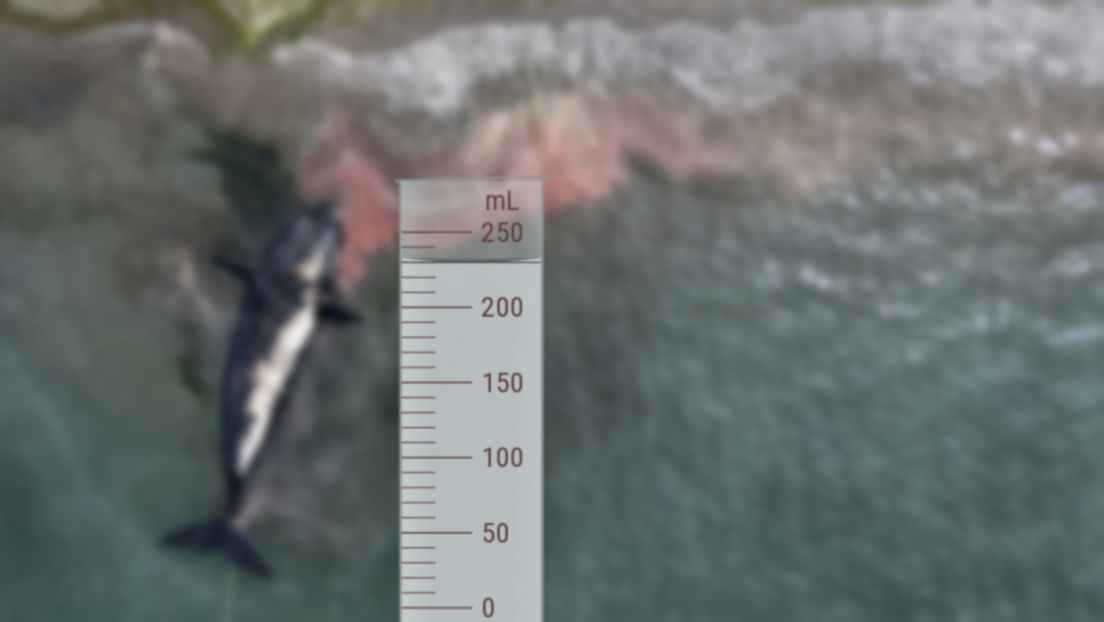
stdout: value=230 unit=mL
